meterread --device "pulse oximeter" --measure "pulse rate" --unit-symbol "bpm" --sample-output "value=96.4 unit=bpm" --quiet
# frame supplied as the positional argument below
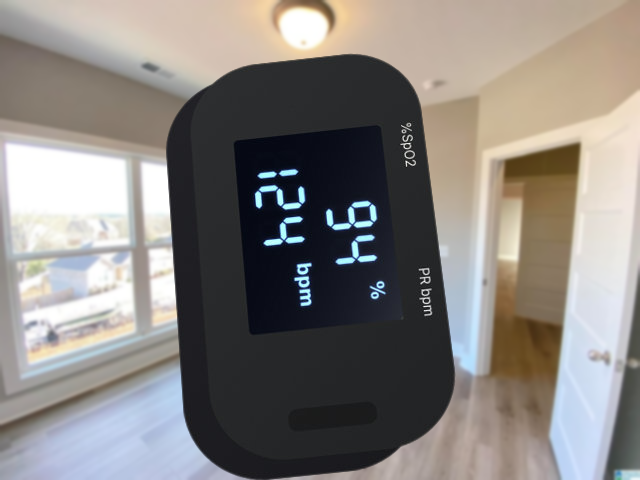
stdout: value=124 unit=bpm
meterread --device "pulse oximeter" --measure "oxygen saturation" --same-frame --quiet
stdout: value=94 unit=%
